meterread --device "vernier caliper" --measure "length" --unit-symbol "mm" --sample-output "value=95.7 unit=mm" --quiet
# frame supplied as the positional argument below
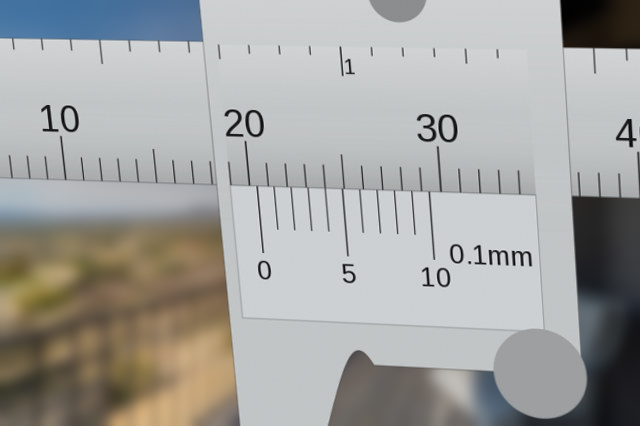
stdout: value=20.4 unit=mm
